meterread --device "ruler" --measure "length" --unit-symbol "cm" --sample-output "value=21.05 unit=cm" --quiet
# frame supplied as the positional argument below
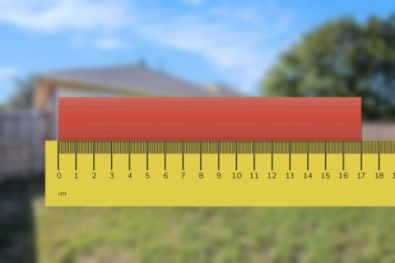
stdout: value=17 unit=cm
